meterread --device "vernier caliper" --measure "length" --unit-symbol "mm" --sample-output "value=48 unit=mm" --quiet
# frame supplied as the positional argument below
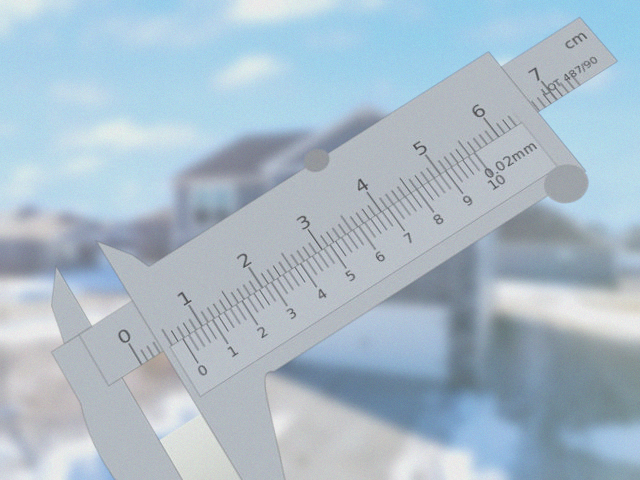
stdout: value=6.8 unit=mm
